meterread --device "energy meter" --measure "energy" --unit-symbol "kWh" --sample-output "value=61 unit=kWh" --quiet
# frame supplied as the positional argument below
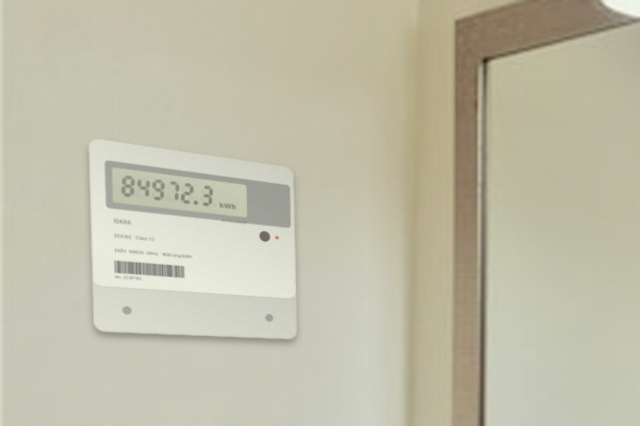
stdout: value=84972.3 unit=kWh
